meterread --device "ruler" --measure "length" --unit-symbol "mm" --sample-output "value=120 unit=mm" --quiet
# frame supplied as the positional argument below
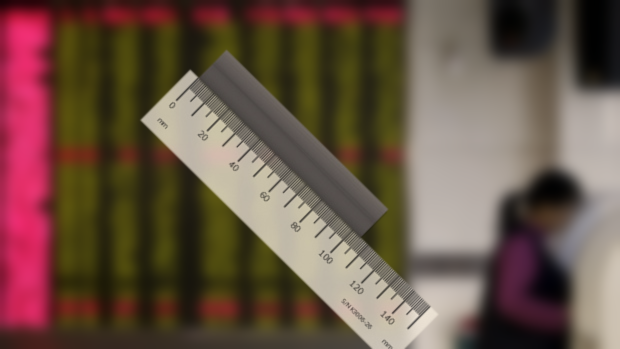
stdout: value=105 unit=mm
